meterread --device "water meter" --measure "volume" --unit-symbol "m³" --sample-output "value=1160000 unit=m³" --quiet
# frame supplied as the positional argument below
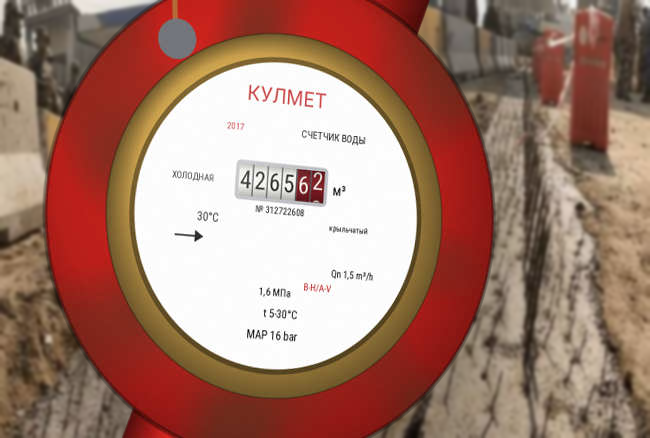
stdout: value=4265.62 unit=m³
